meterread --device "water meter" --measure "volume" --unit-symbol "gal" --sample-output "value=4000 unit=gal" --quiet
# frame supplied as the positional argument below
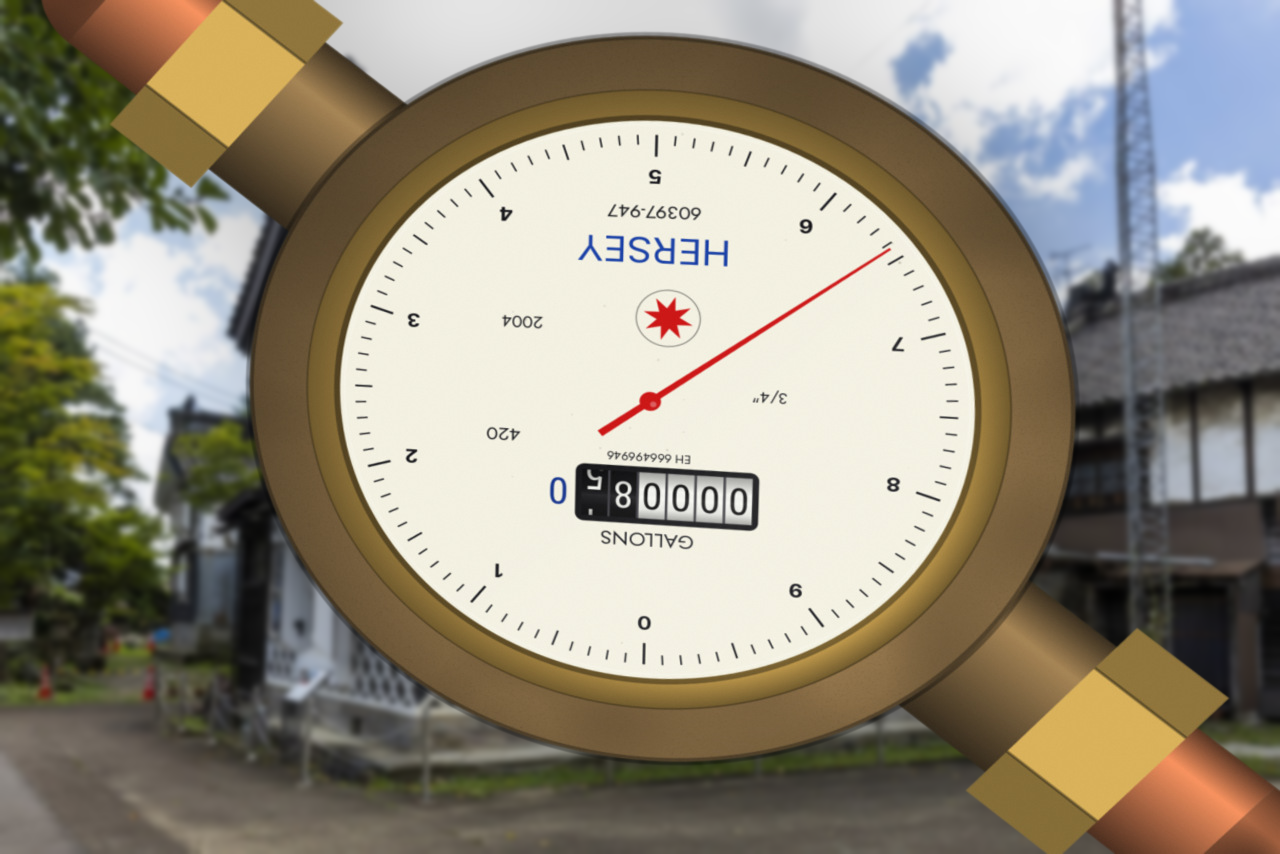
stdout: value=846.4 unit=gal
